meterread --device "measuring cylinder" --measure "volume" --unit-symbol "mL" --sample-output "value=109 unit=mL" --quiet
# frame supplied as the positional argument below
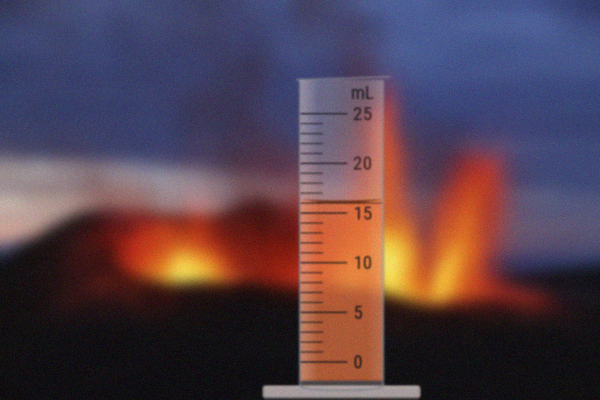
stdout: value=16 unit=mL
